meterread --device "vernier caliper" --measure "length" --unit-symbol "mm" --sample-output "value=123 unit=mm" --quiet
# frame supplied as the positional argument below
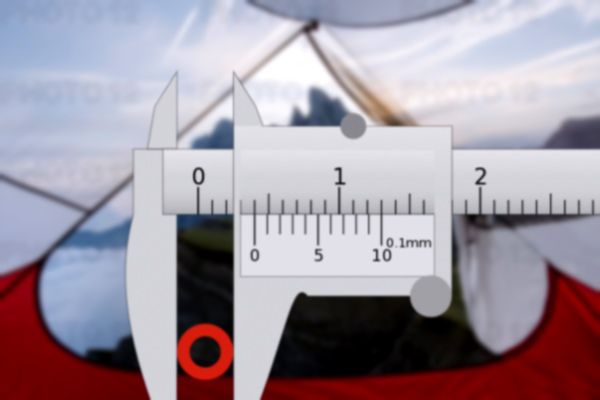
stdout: value=4.0 unit=mm
